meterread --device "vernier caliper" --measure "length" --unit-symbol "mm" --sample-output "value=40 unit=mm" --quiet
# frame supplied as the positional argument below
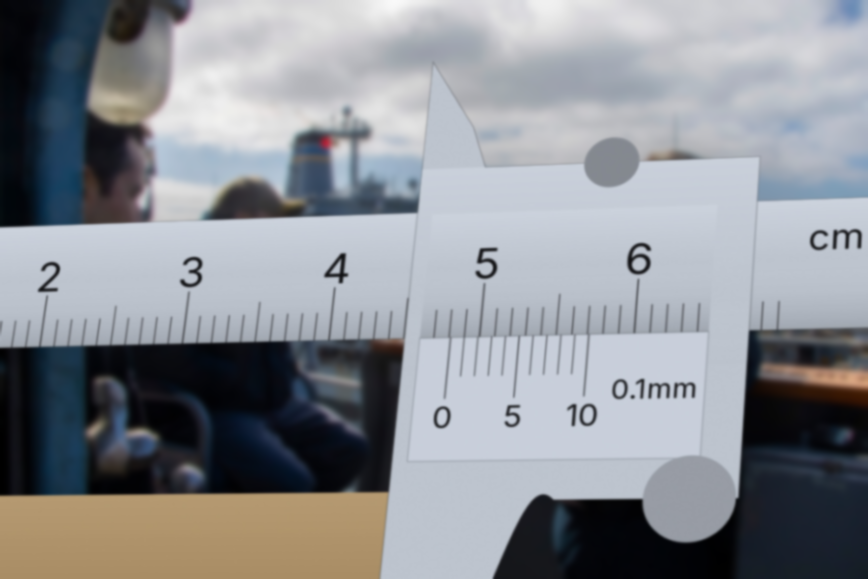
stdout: value=48.1 unit=mm
